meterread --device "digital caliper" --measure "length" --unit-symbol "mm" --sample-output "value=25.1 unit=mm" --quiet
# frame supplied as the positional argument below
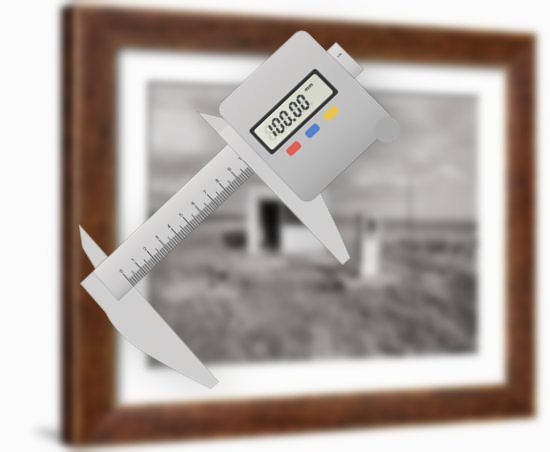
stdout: value=100.00 unit=mm
